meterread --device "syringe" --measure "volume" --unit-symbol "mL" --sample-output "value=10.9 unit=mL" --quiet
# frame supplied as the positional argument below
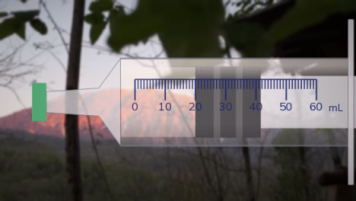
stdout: value=20 unit=mL
